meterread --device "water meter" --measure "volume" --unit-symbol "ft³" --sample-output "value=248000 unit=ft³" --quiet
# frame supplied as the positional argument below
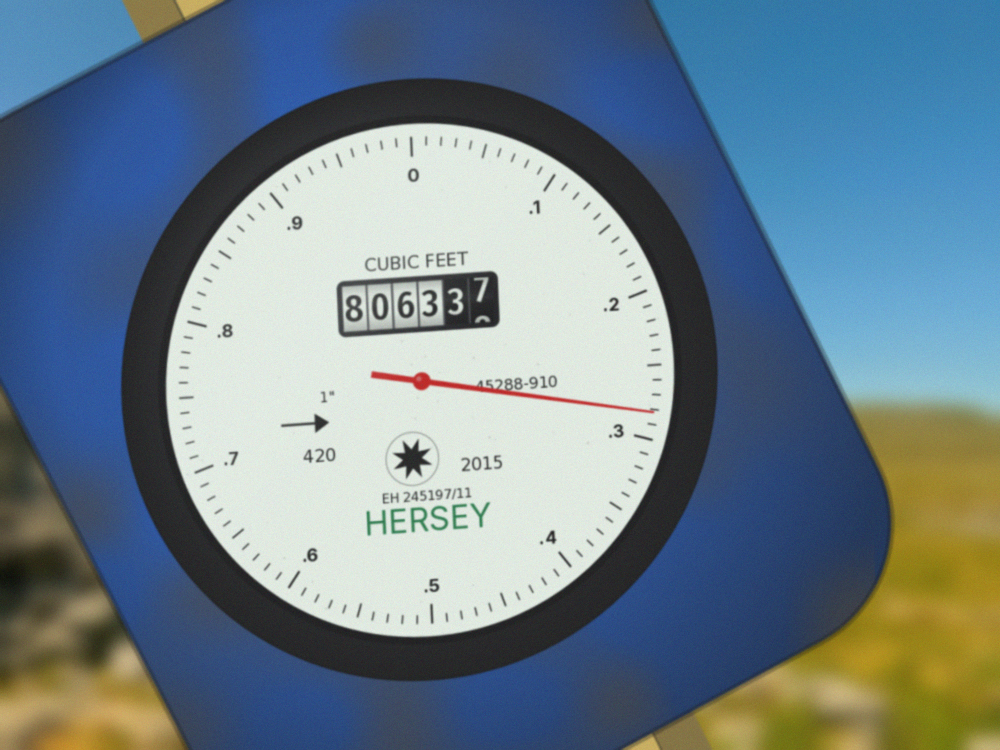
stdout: value=806337.28 unit=ft³
